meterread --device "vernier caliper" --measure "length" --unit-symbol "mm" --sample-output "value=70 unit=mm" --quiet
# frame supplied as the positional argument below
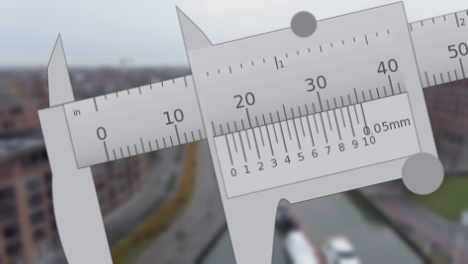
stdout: value=16.4 unit=mm
